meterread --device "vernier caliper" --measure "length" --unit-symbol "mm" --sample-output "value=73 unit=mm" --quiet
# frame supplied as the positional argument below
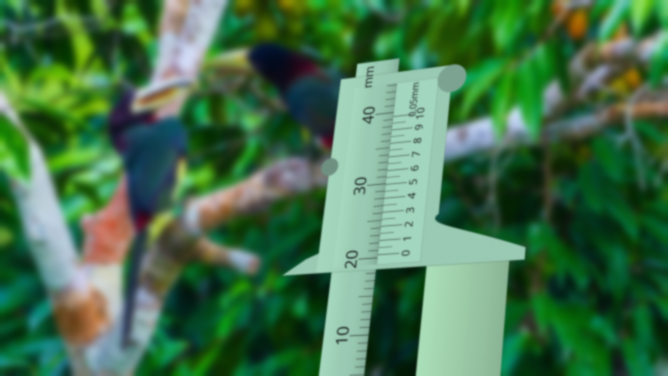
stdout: value=20.4 unit=mm
